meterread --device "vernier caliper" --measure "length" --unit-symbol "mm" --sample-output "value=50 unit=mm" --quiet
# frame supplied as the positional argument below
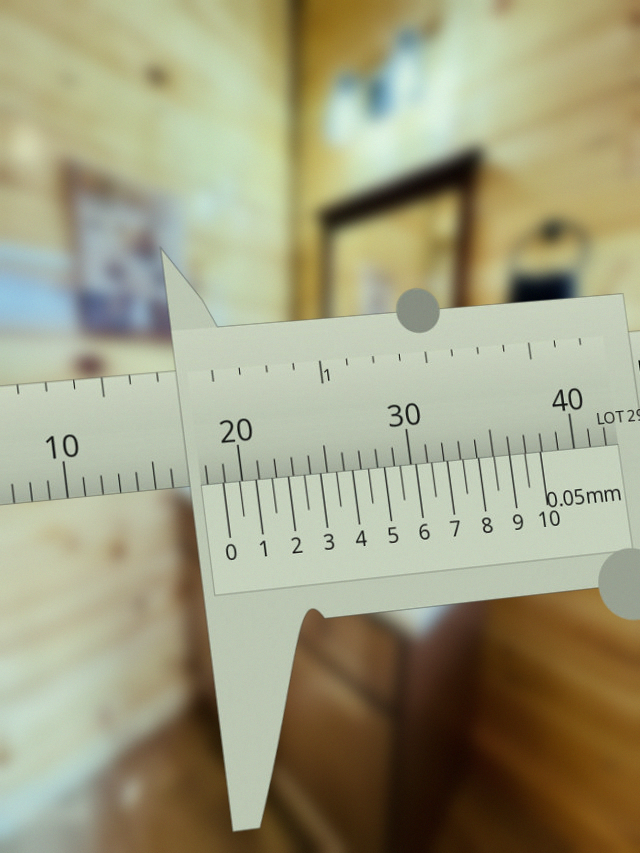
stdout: value=18.9 unit=mm
